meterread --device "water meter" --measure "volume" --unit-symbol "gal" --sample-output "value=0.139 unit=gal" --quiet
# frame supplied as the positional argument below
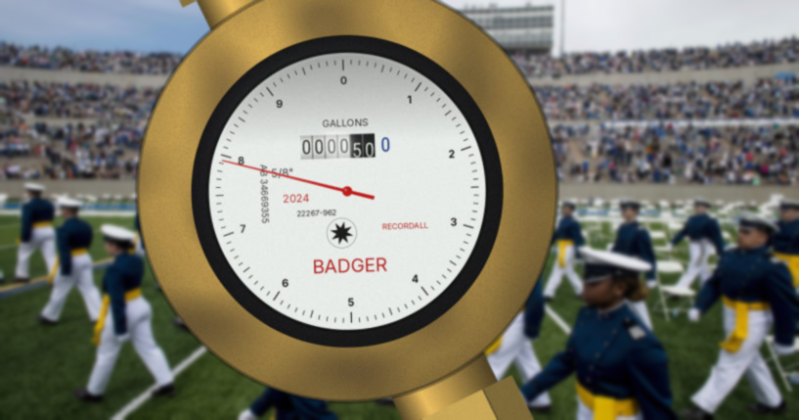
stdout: value=497.9 unit=gal
